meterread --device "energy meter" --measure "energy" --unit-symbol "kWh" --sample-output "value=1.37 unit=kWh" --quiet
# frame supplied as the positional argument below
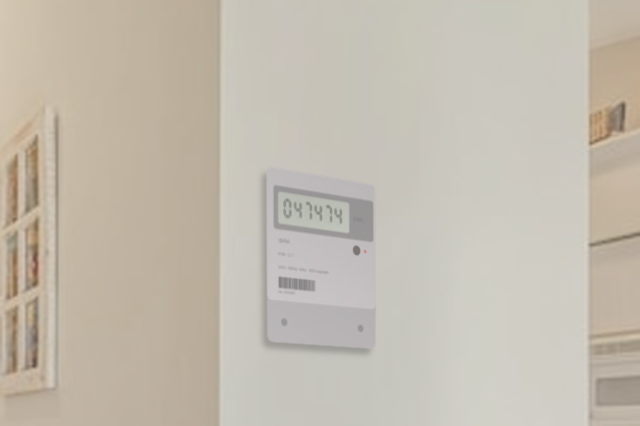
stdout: value=47474 unit=kWh
